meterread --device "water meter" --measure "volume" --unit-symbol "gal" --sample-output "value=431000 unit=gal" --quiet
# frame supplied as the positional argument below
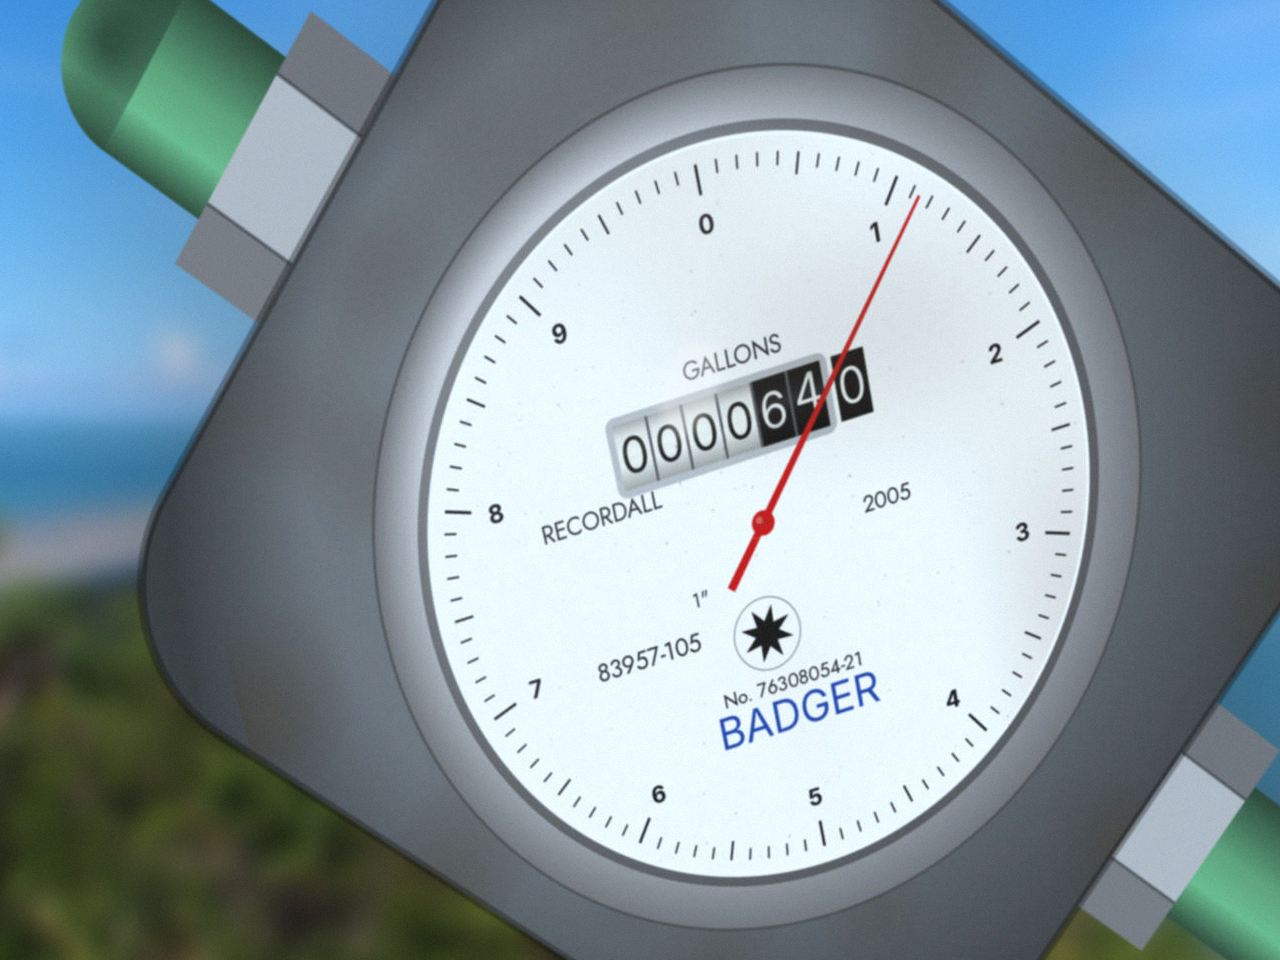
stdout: value=641.1 unit=gal
